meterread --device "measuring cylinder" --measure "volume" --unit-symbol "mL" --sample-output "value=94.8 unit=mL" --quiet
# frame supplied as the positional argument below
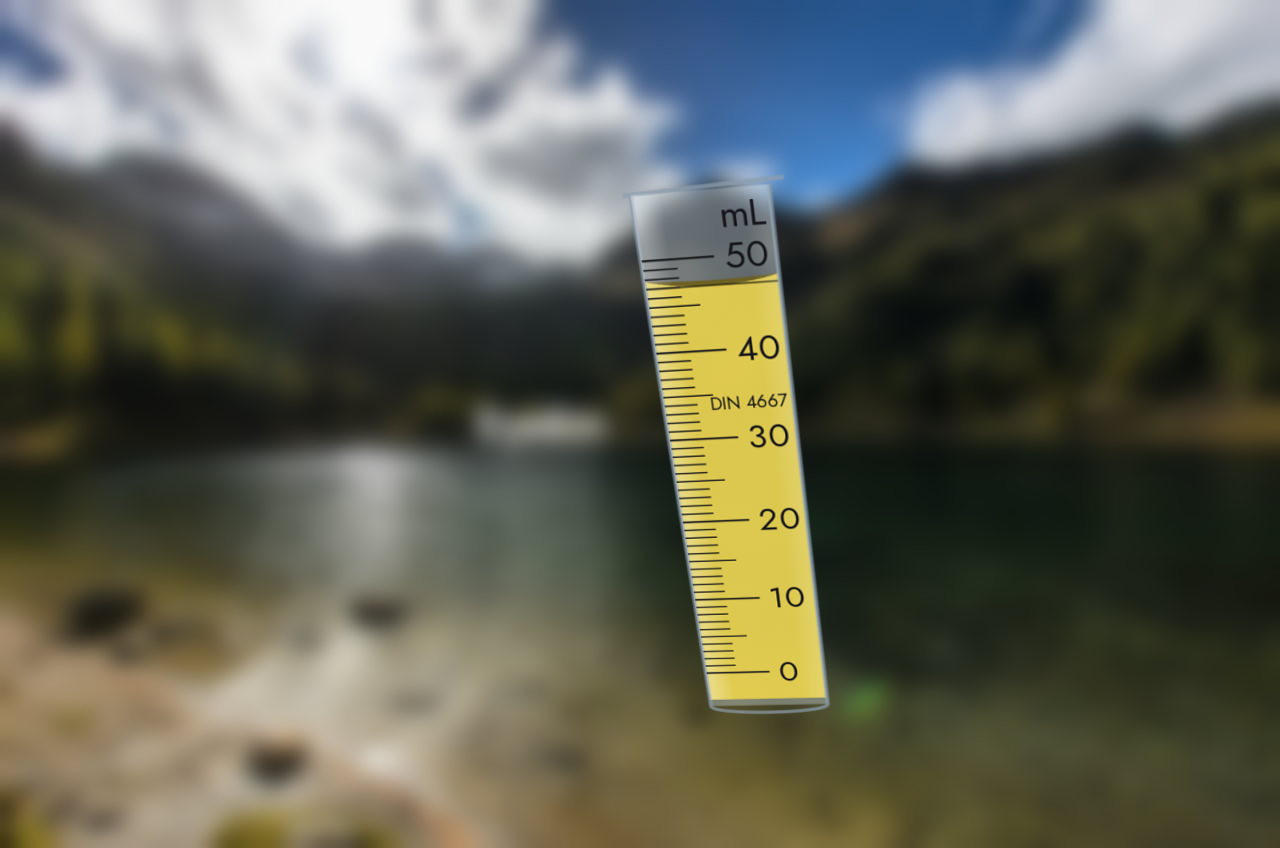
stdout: value=47 unit=mL
